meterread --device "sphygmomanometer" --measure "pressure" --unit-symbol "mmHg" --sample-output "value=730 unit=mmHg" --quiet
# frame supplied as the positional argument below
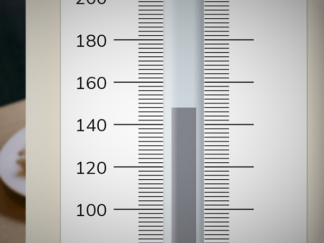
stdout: value=148 unit=mmHg
